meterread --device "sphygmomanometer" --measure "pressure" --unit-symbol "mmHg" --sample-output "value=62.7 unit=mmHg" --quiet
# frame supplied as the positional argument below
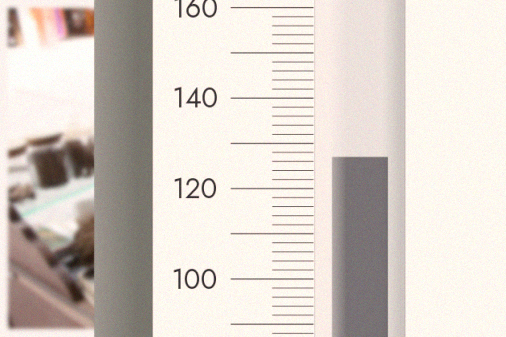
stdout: value=127 unit=mmHg
